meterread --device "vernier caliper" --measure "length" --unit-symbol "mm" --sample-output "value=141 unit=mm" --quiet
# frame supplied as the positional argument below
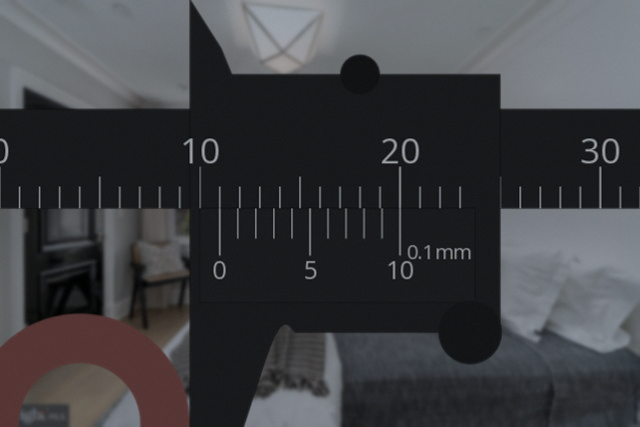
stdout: value=11.0 unit=mm
